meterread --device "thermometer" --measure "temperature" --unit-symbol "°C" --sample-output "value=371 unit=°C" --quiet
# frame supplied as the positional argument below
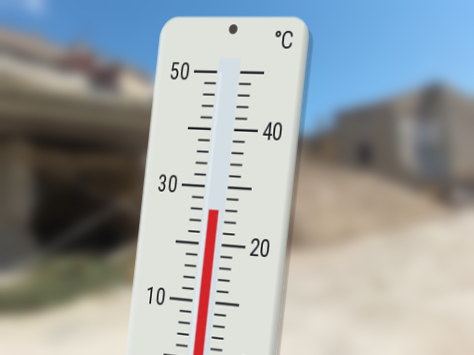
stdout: value=26 unit=°C
